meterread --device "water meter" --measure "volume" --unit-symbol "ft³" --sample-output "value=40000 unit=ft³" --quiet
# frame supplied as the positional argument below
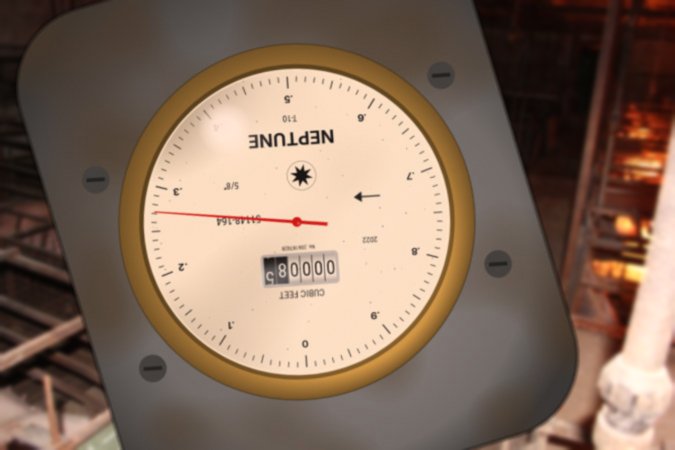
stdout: value=85.27 unit=ft³
